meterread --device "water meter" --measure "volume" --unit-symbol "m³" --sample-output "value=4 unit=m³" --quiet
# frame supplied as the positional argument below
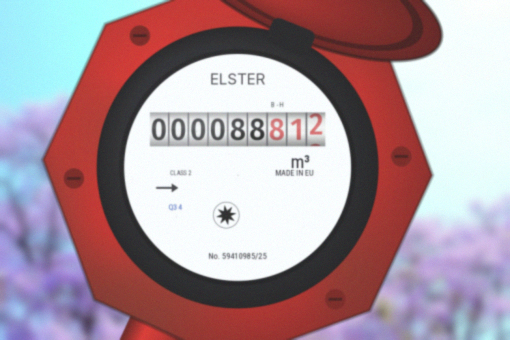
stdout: value=88.812 unit=m³
